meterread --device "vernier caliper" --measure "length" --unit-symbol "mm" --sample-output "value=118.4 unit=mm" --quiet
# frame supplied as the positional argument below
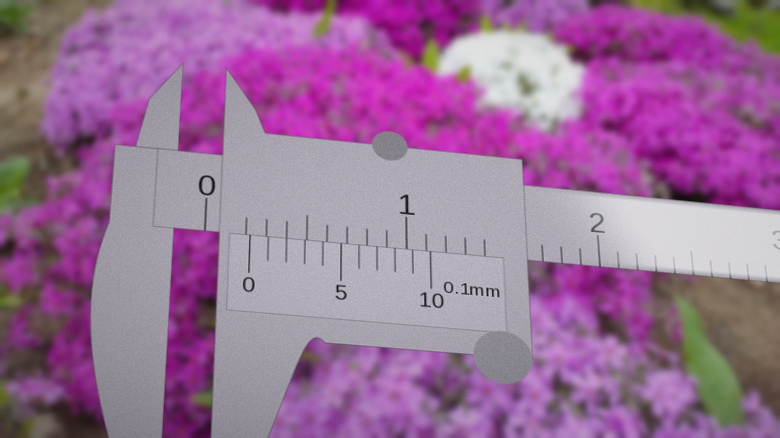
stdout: value=2.2 unit=mm
